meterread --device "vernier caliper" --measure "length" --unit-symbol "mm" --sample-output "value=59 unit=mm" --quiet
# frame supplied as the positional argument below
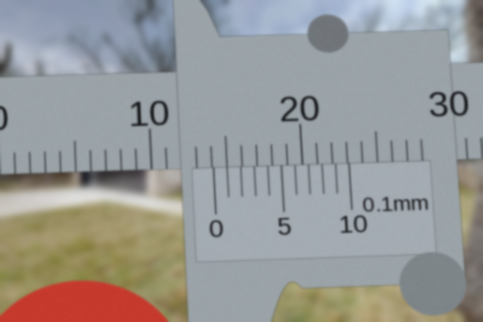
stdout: value=14.1 unit=mm
